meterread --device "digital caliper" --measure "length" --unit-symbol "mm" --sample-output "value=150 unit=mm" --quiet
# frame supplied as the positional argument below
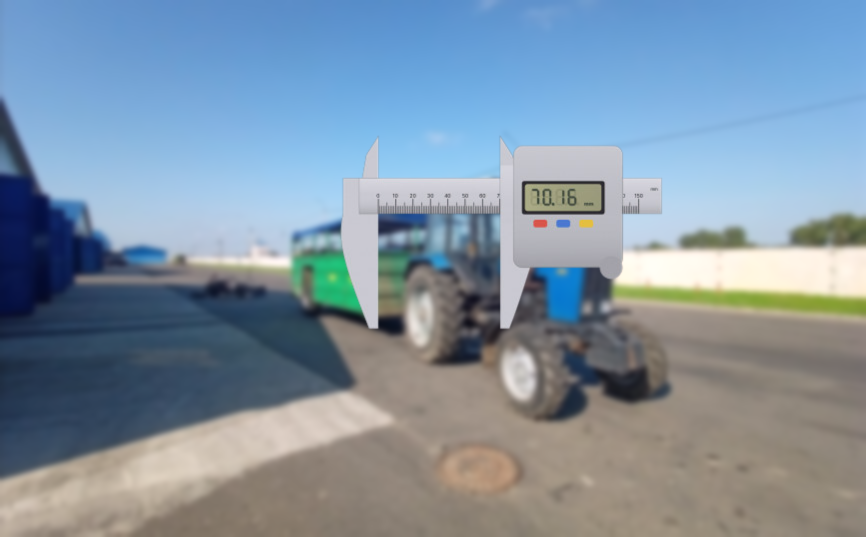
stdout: value=70.16 unit=mm
